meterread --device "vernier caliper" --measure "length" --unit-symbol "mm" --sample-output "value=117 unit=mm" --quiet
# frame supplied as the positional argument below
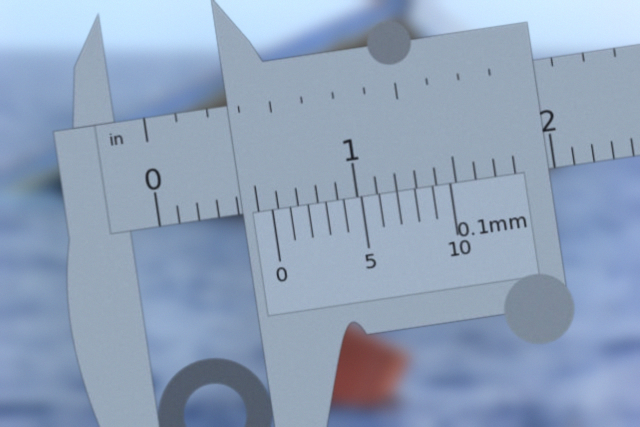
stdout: value=5.7 unit=mm
